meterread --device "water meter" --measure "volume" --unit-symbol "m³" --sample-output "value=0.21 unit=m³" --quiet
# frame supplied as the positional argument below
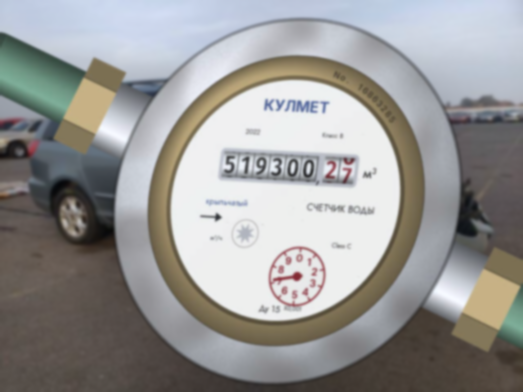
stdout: value=519300.267 unit=m³
